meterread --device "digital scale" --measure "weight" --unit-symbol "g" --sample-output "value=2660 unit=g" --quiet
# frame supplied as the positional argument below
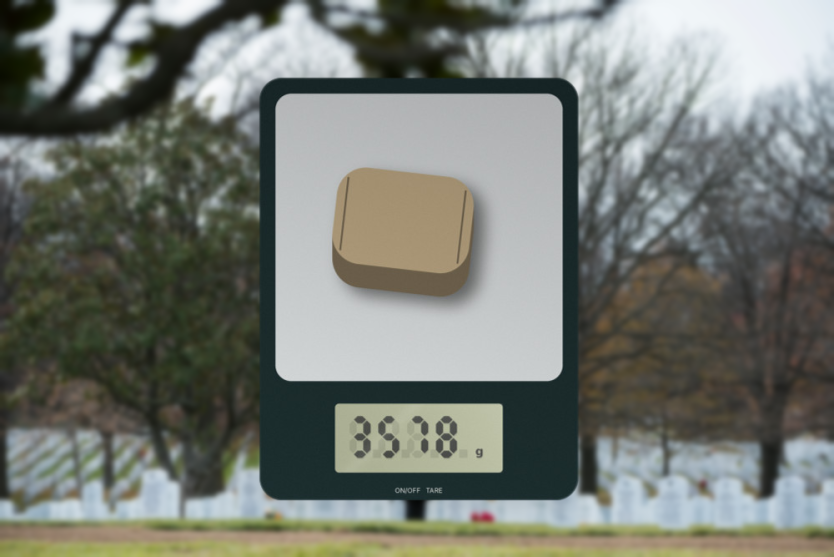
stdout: value=3578 unit=g
